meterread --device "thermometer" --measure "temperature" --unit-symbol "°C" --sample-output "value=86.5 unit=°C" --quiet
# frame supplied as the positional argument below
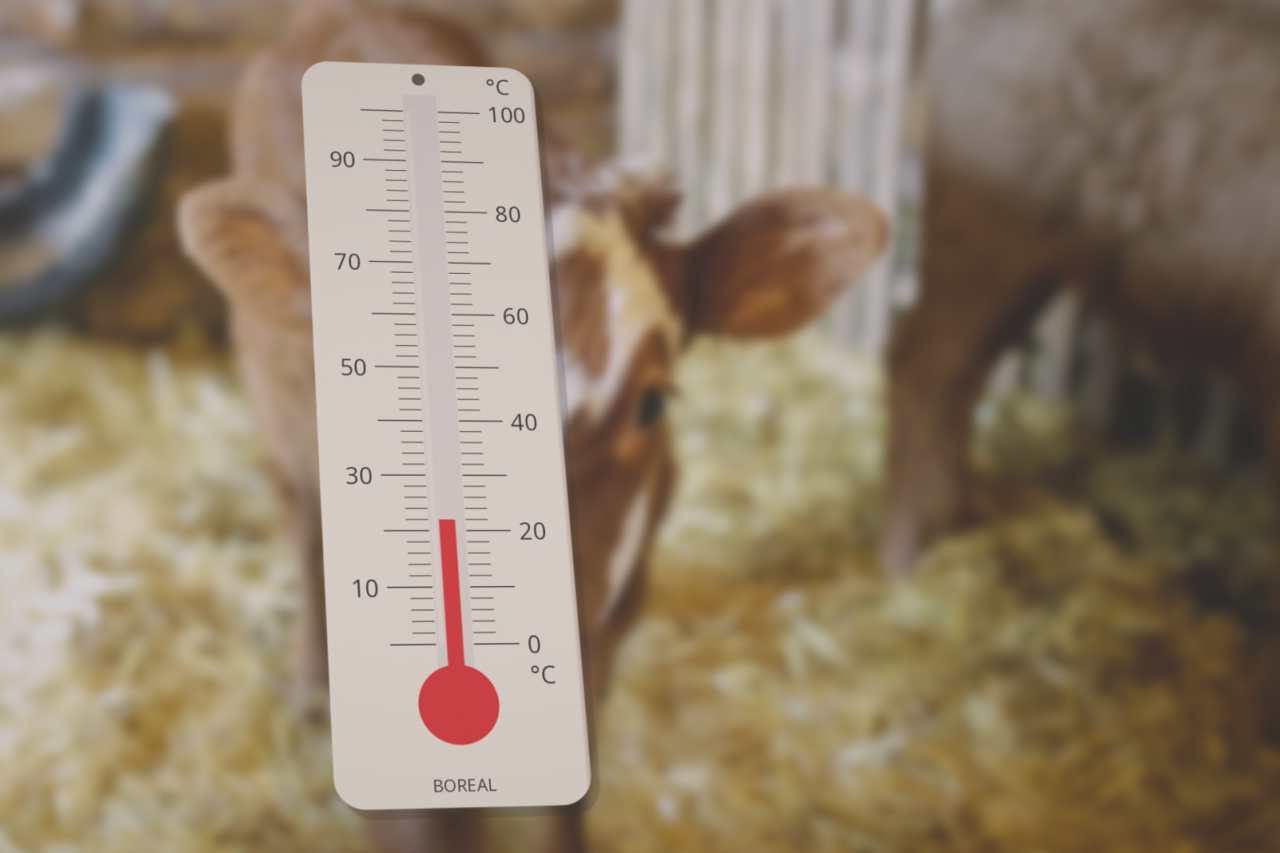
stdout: value=22 unit=°C
